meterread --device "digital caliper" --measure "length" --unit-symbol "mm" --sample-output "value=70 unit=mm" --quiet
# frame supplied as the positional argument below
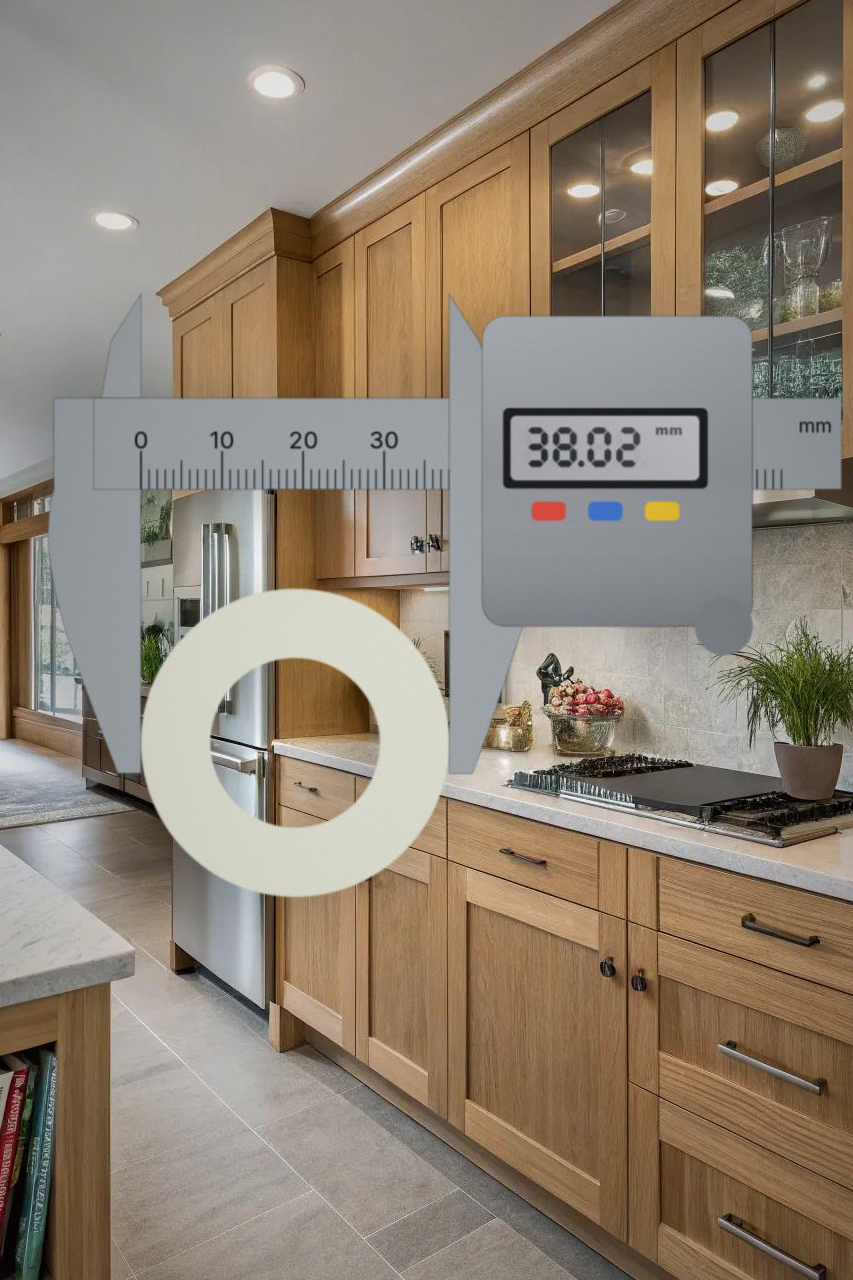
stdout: value=38.02 unit=mm
